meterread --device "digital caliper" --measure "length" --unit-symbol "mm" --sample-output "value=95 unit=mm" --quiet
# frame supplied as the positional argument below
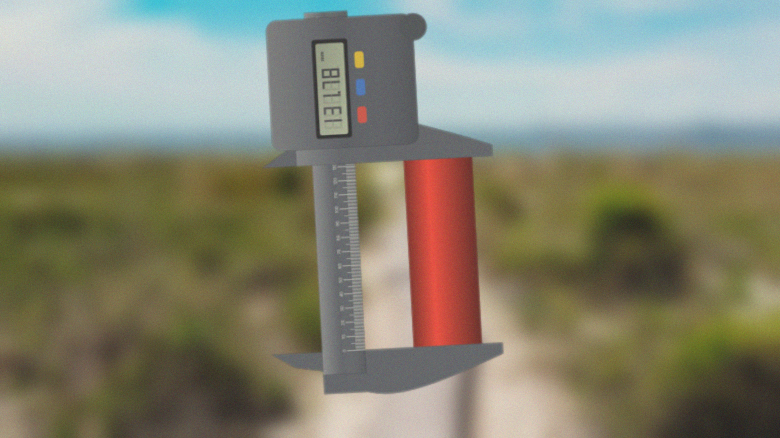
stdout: value=131.78 unit=mm
